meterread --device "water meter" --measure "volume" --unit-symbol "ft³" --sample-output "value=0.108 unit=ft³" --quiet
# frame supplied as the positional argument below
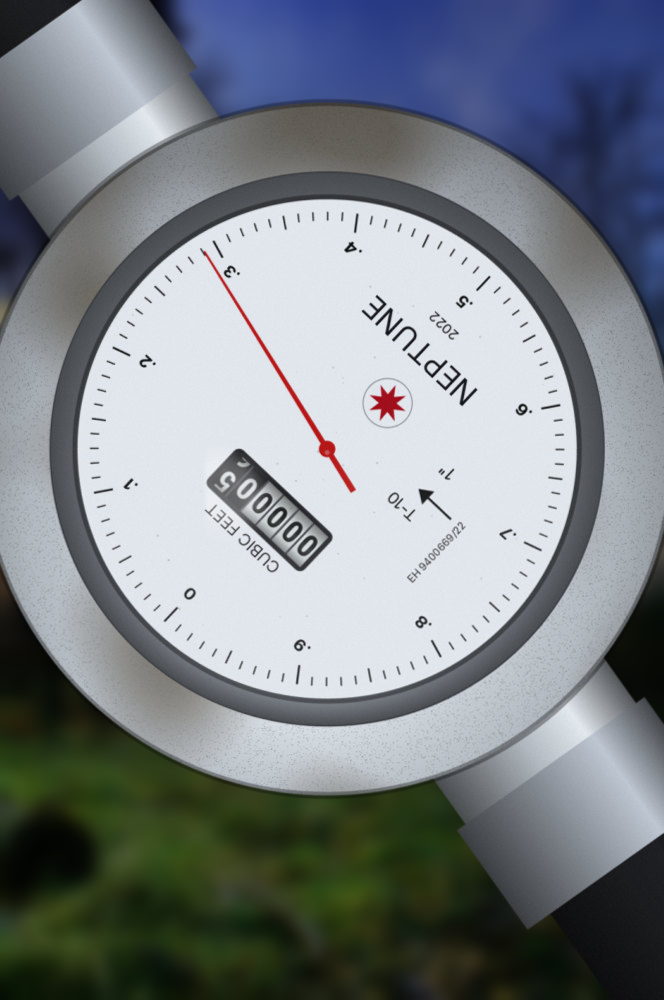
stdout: value=5.29 unit=ft³
